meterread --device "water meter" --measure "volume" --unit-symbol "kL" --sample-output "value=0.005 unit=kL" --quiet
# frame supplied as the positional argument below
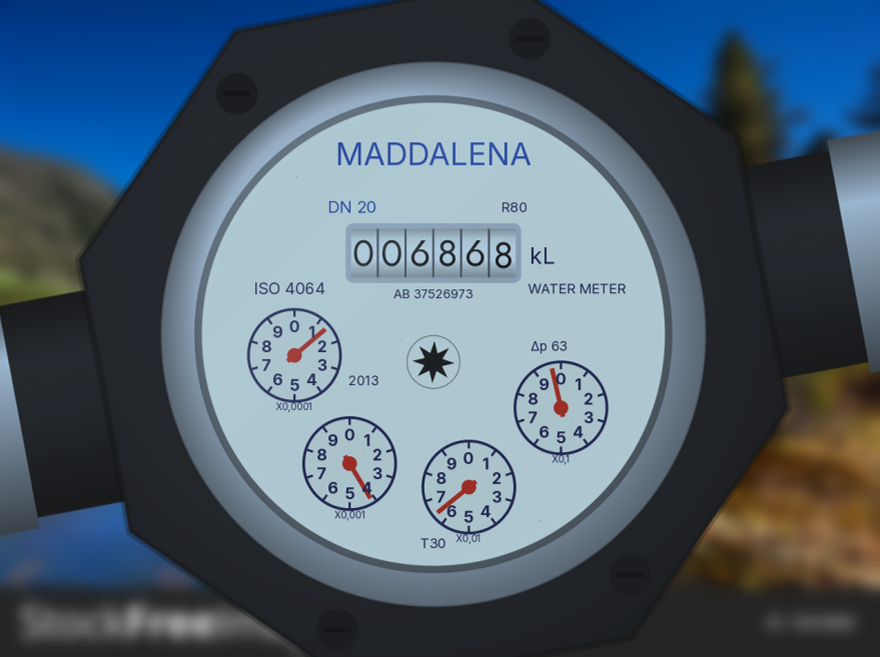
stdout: value=6867.9641 unit=kL
